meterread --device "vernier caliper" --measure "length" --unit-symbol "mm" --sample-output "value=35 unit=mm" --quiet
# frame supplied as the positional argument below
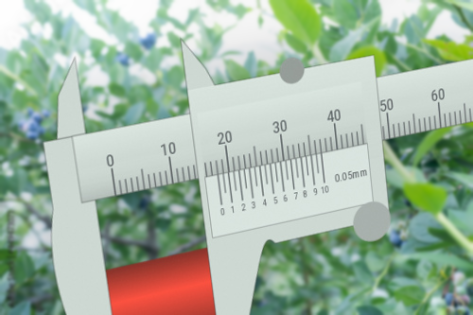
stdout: value=18.0 unit=mm
